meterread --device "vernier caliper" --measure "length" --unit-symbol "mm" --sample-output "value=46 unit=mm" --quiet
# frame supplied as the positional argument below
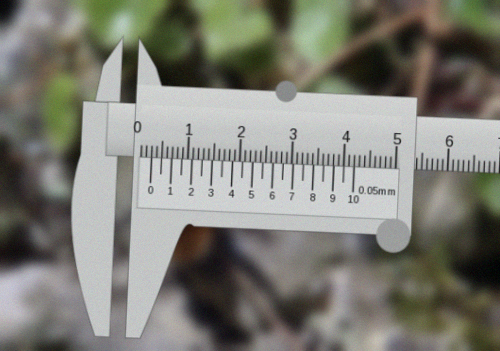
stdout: value=3.0 unit=mm
